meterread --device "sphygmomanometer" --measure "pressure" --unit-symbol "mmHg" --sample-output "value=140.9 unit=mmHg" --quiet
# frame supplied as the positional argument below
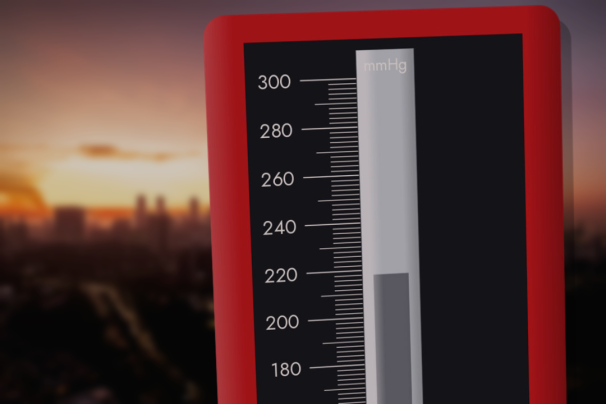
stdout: value=218 unit=mmHg
